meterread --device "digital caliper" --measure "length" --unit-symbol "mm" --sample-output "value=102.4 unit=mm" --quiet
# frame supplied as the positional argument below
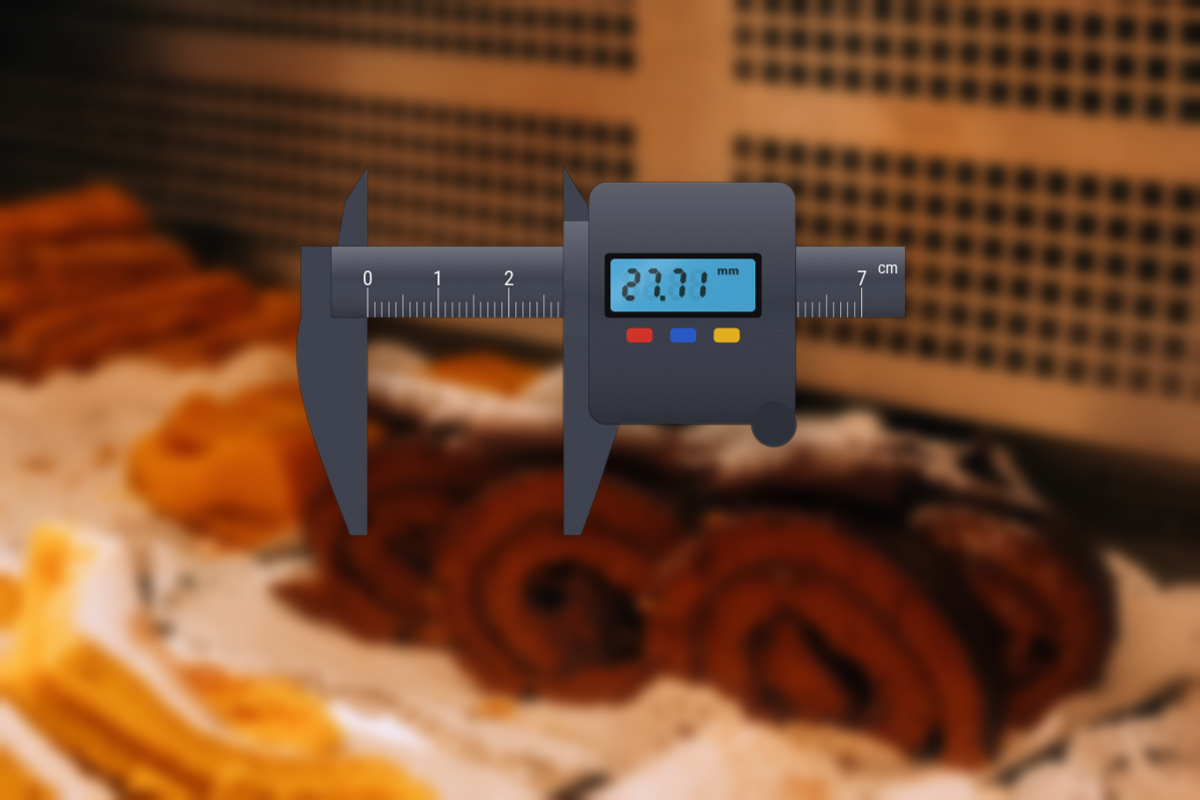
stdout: value=27.71 unit=mm
